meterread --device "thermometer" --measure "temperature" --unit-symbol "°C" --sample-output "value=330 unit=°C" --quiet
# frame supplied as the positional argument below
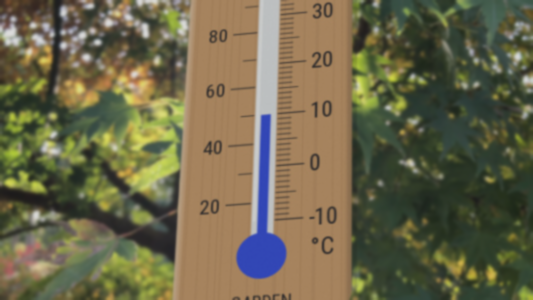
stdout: value=10 unit=°C
